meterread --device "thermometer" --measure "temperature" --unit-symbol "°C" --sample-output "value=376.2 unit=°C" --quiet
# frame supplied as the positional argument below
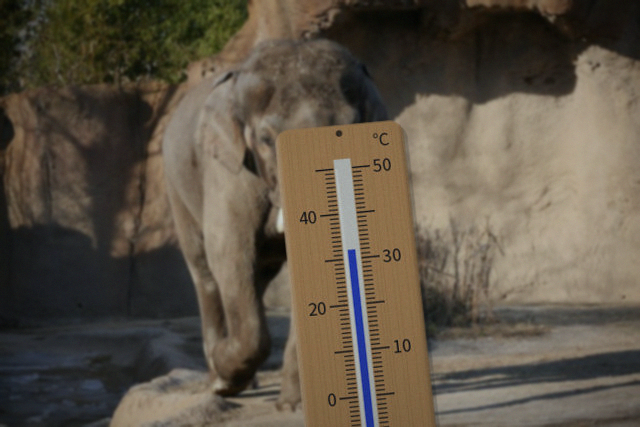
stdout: value=32 unit=°C
